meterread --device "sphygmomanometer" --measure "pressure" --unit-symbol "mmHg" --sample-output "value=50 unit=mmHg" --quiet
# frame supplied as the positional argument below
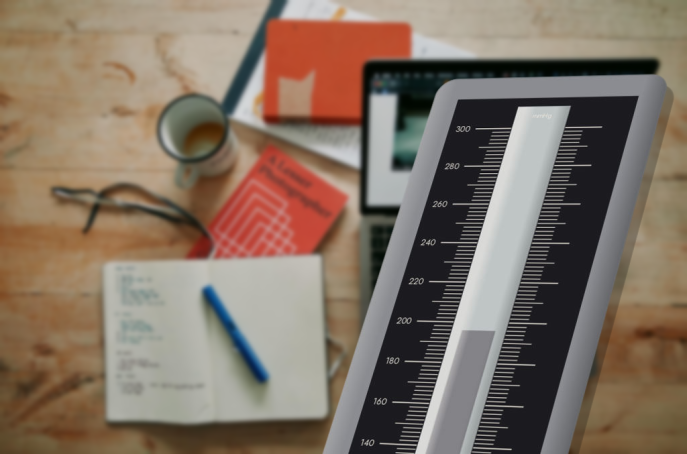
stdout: value=196 unit=mmHg
